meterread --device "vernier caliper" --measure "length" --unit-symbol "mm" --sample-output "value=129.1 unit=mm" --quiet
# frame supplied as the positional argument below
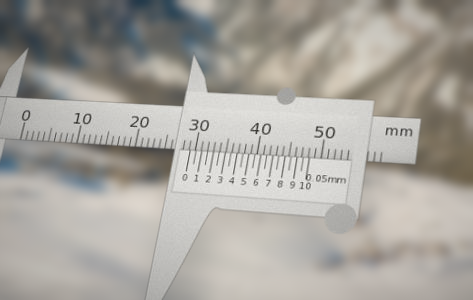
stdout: value=29.2 unit=mm
